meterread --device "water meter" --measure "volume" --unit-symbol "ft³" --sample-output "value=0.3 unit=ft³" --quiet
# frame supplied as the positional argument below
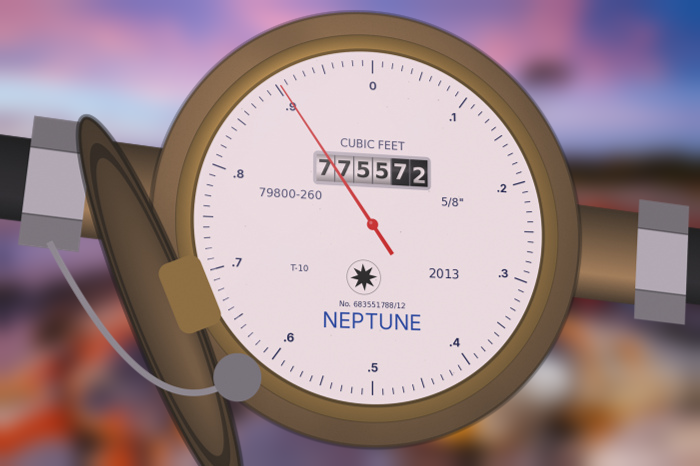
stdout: value=775571.90 unit=ft³
